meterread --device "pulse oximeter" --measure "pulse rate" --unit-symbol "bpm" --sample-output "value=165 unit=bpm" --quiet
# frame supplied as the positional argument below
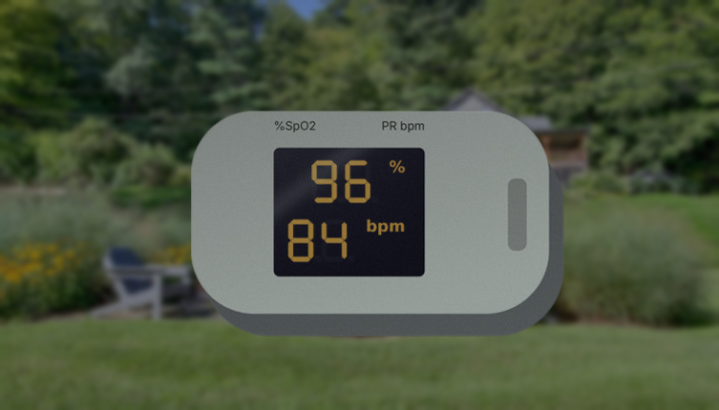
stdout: value=84 unit=bpm
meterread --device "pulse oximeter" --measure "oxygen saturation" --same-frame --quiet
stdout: value=96 unit=%
